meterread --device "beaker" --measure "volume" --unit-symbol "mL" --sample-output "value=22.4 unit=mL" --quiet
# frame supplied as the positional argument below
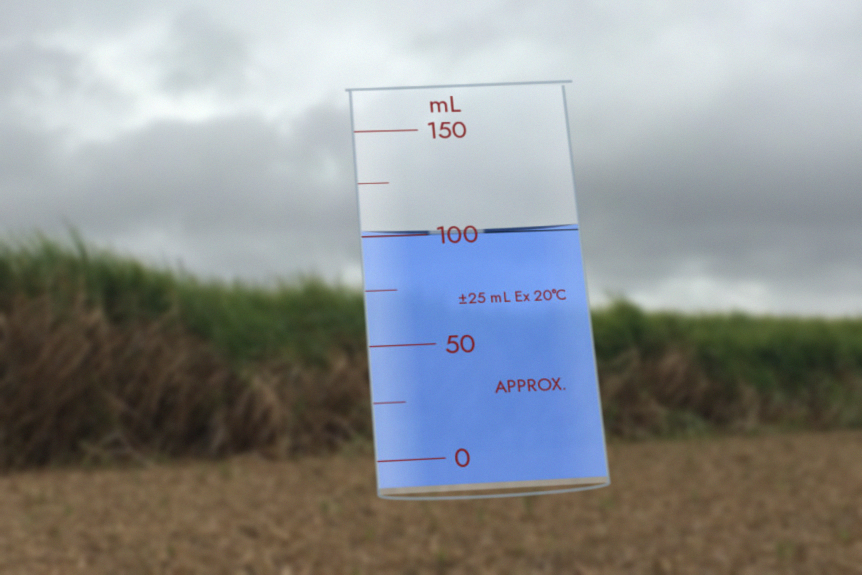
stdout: value=100 unit=mL
